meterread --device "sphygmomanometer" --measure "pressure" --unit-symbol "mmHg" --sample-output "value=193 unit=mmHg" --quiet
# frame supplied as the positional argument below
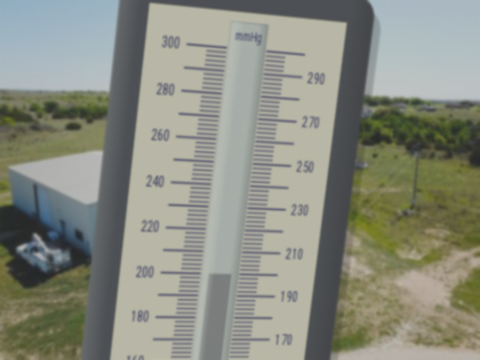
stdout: value=200 unit=mmHg
